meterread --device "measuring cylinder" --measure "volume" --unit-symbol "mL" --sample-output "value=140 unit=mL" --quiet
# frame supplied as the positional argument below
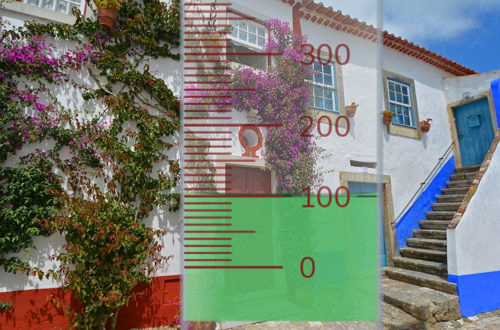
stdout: value=100 unit=mL
